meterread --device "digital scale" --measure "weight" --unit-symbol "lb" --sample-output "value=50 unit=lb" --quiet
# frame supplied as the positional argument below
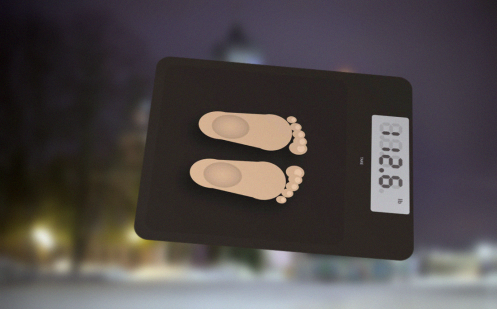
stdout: value=112.6 unit=lb
